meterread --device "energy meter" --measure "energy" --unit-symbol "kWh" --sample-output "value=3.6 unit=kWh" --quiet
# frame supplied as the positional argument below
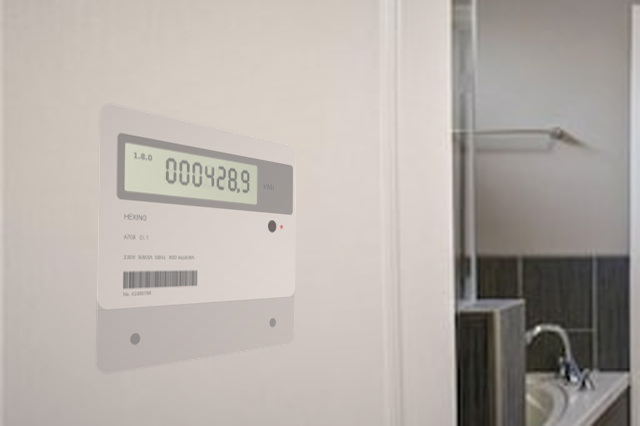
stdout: value=428.9 unit=kWh
